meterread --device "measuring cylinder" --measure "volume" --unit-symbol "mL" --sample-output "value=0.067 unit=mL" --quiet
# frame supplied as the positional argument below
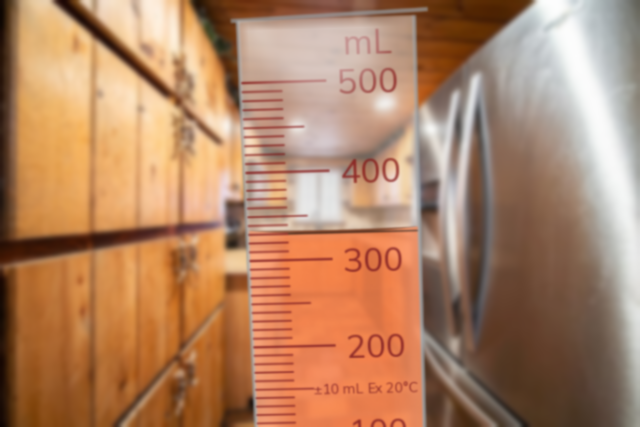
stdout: value=330 unit=mL
